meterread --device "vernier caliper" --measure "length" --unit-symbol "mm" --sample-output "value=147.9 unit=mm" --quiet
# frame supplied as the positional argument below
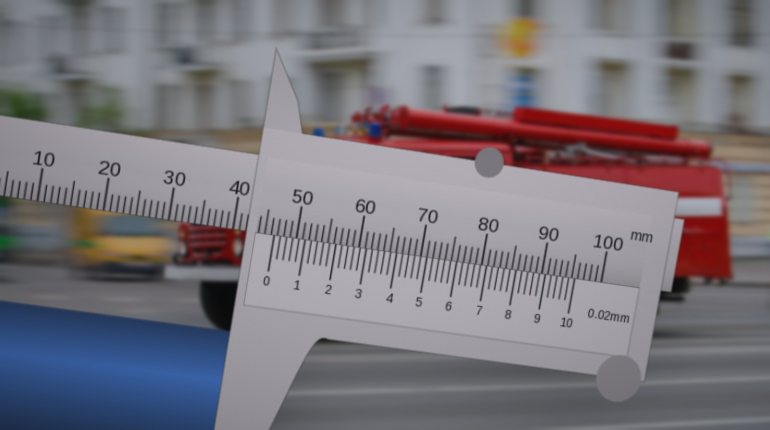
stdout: value=46.5 unit=mm
